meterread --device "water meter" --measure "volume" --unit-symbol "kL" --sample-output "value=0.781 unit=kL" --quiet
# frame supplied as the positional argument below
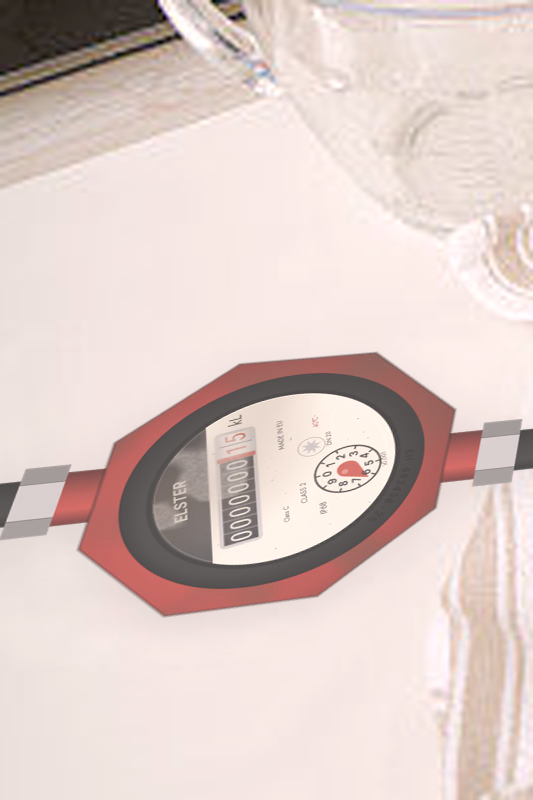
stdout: value=0.156 unit=kL
